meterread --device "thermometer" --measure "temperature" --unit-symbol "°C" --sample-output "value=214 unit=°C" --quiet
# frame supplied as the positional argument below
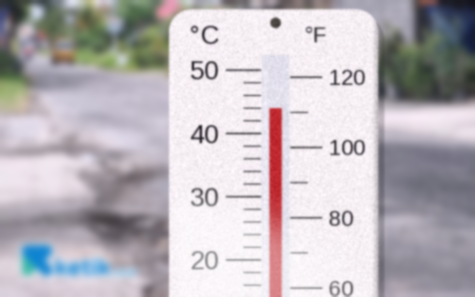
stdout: value=44 unit=°C
